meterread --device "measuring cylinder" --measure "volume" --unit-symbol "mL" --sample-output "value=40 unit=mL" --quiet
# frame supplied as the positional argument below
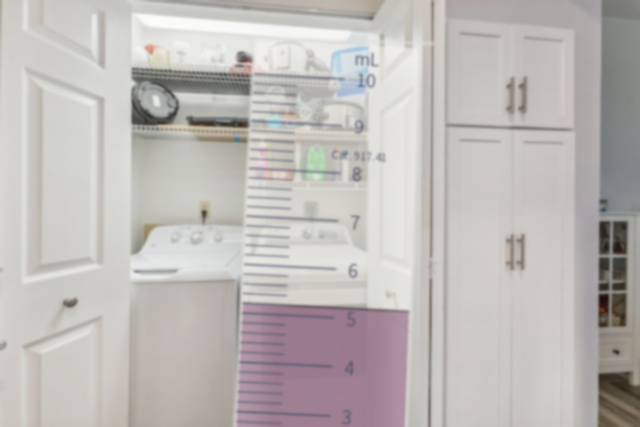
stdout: value=5.2 unit=mL
